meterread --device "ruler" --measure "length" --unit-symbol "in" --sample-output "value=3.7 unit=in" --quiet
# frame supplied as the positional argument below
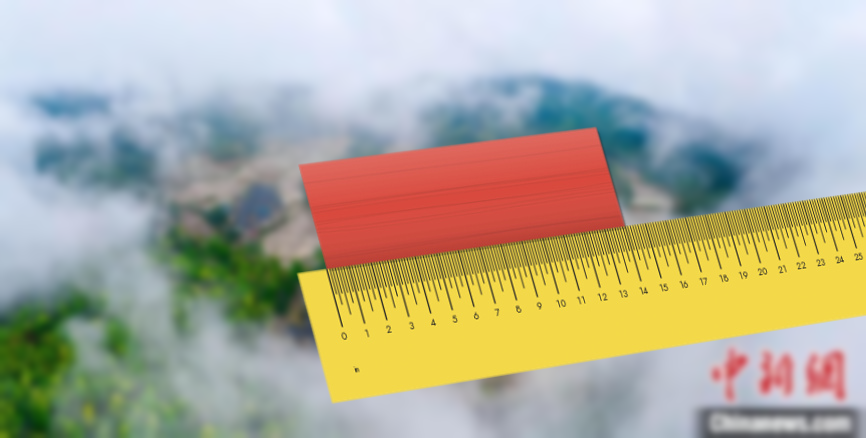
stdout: value=14 unit=in
